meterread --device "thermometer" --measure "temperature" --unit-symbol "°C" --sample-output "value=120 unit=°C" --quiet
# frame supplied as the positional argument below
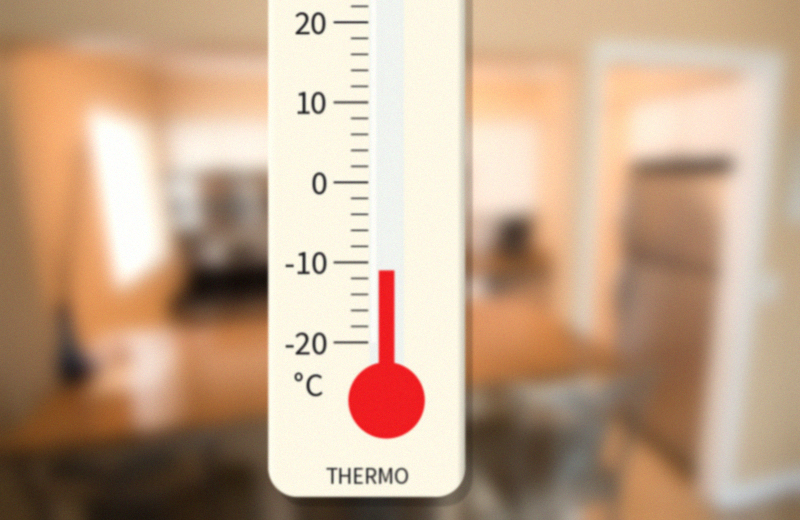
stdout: value=-11 unit=°C
